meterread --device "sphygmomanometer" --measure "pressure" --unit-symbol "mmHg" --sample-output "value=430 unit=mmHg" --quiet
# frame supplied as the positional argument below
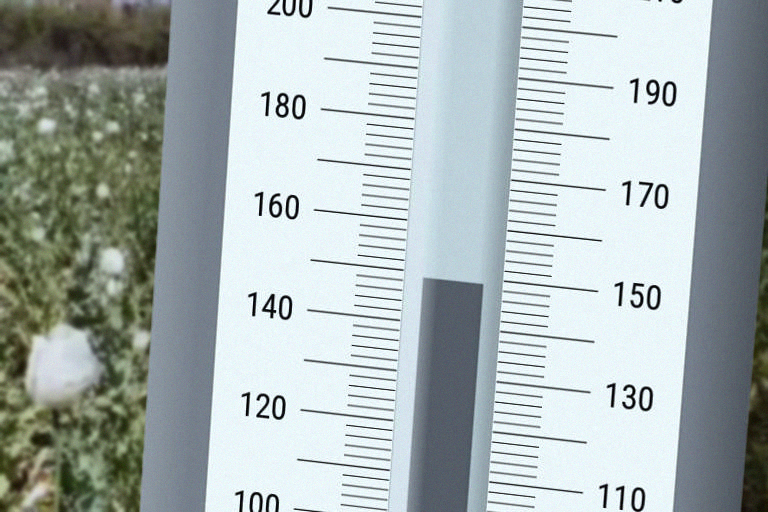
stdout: value=149 unit=mmHg
